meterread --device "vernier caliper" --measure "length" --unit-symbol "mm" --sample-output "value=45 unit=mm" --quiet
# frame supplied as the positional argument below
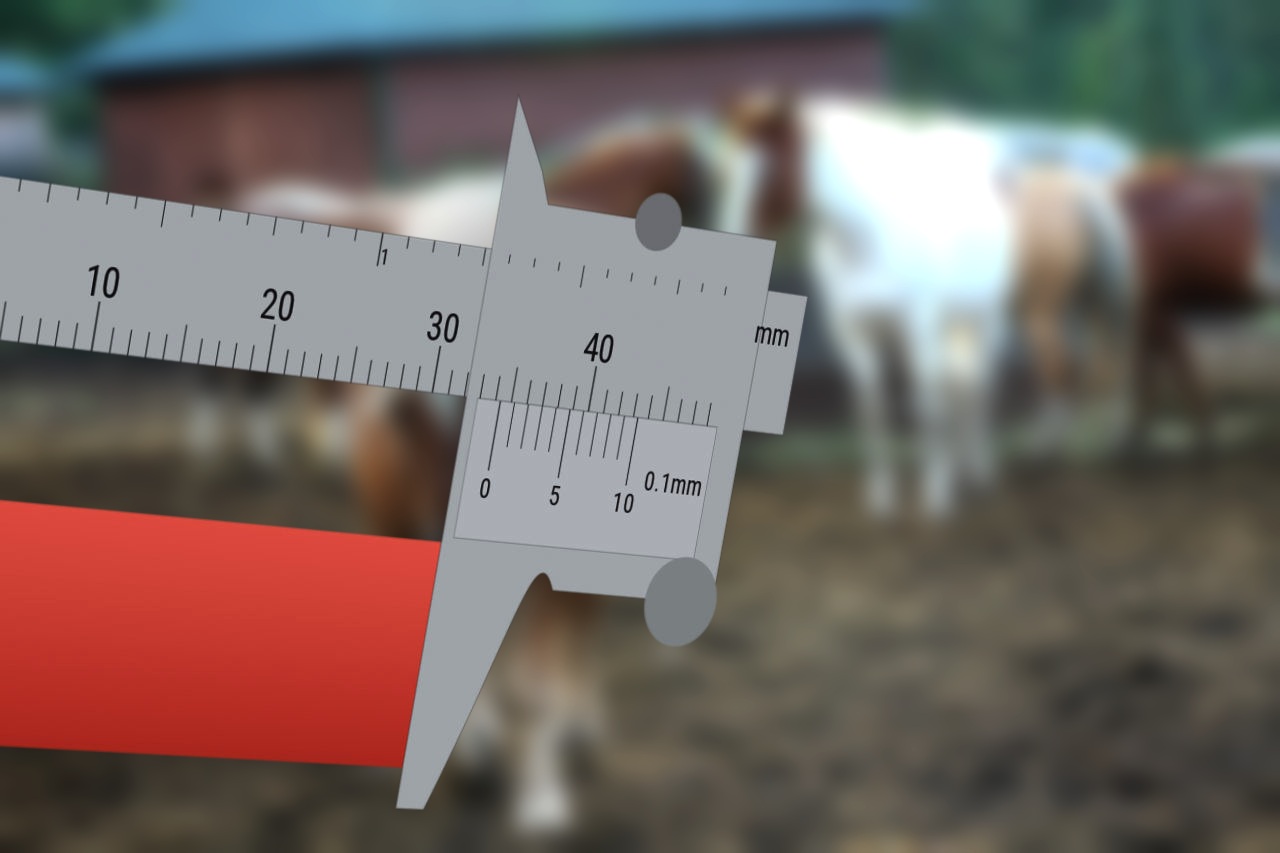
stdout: value=34.3 unit=mm
